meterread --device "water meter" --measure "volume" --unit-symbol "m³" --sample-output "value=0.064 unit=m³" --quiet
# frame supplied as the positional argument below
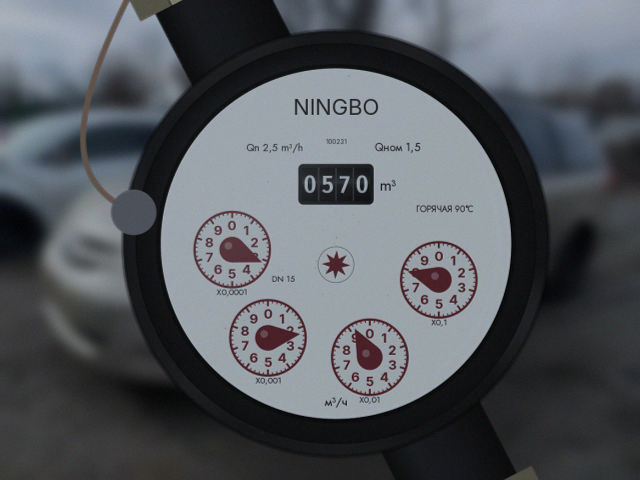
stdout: value=570.7923 unit=m³
